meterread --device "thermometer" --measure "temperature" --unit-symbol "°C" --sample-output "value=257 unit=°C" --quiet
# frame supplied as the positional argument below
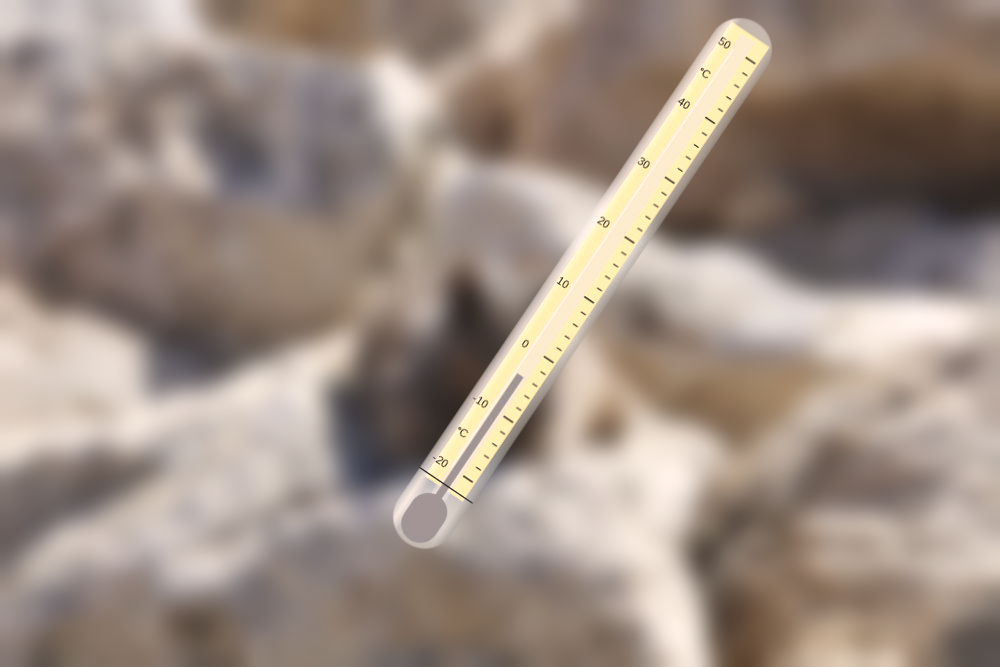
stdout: value=-4 unit=°C
